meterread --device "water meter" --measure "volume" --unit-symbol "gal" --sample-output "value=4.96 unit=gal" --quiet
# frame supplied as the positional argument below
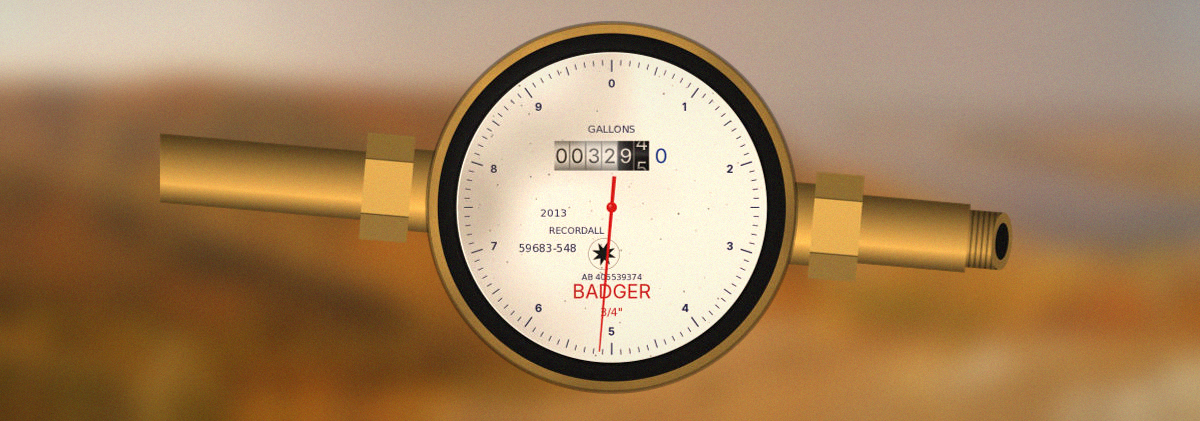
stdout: value=32945.1 unit=gal
